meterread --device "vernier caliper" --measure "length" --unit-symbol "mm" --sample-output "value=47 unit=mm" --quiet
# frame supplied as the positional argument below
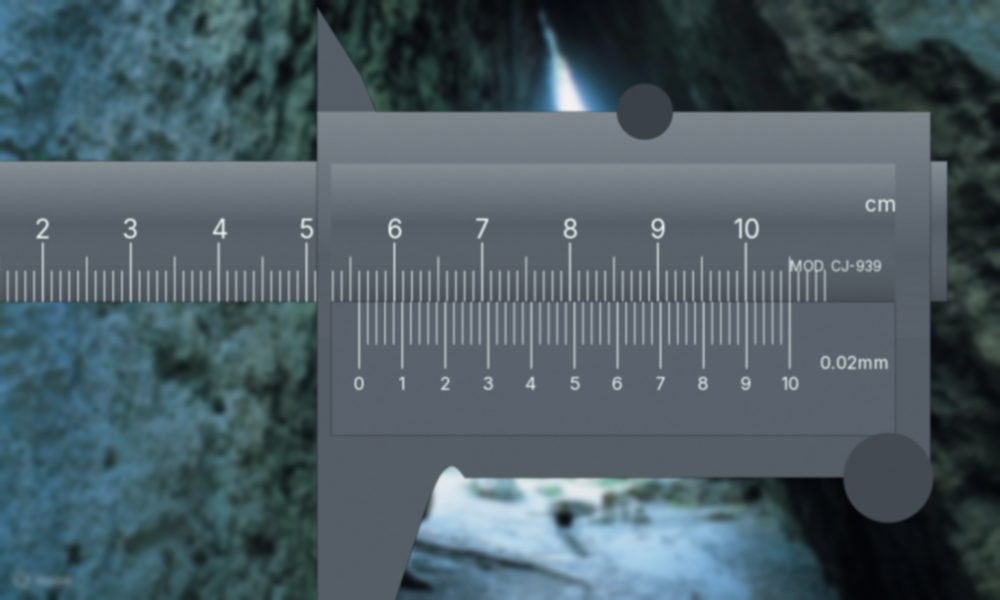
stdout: value=56.0 unit=mm
